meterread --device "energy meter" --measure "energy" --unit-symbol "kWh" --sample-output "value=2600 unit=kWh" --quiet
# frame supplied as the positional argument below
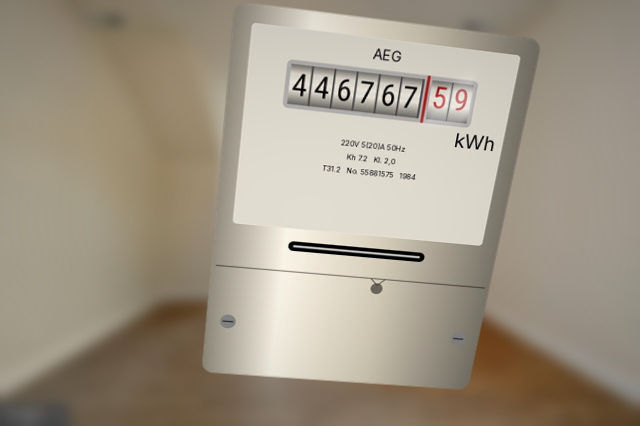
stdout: value=446767.59 unit=kWh
